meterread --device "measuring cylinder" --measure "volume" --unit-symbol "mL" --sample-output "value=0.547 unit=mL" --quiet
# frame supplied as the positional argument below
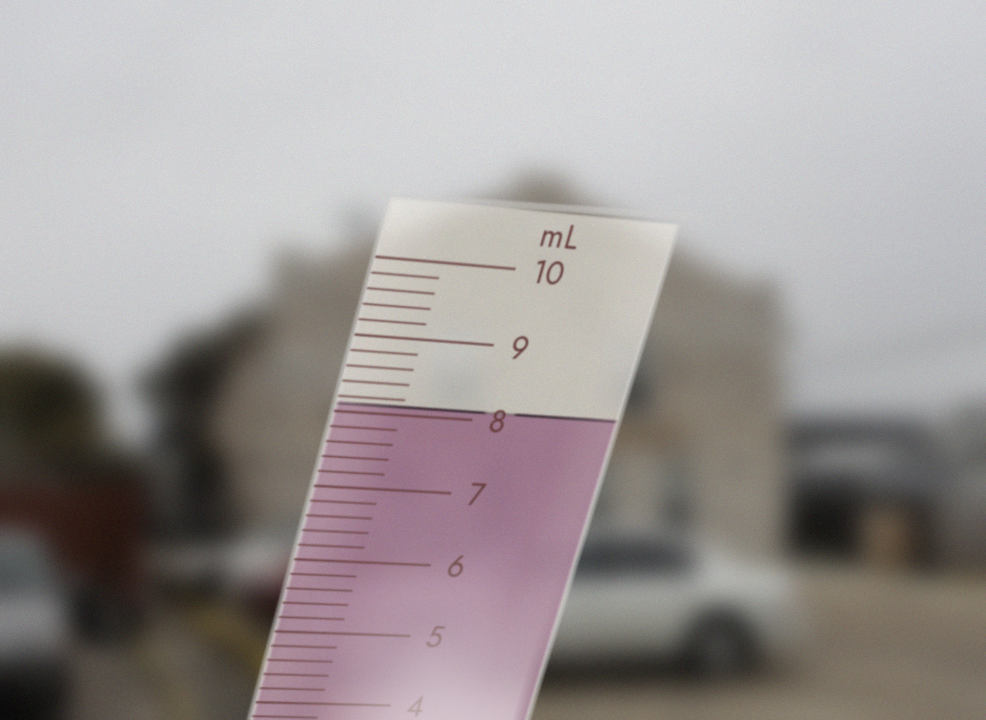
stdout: value=8.1 unit=mL
